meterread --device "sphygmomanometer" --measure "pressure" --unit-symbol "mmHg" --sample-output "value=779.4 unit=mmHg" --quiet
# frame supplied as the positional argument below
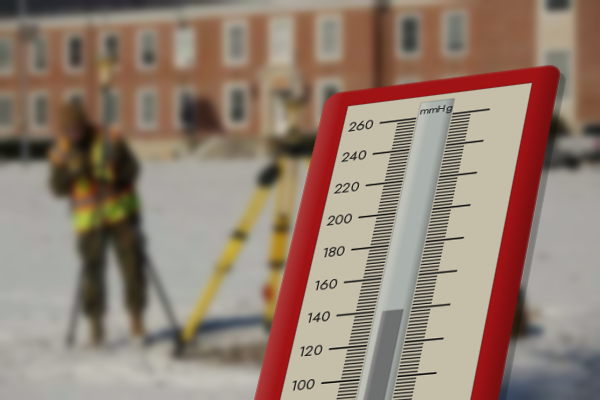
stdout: value=140 unit=mmHg
